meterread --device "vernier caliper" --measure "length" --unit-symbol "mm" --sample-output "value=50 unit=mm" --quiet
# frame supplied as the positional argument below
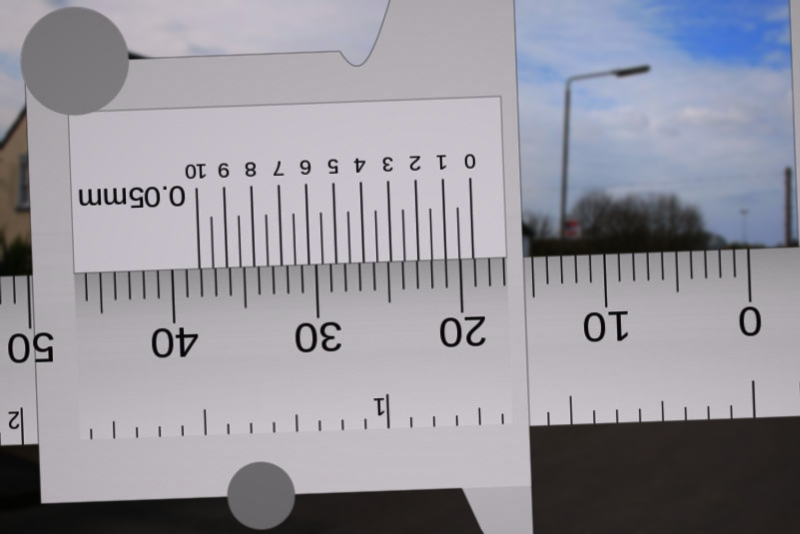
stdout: value=19.1 unit=mm
